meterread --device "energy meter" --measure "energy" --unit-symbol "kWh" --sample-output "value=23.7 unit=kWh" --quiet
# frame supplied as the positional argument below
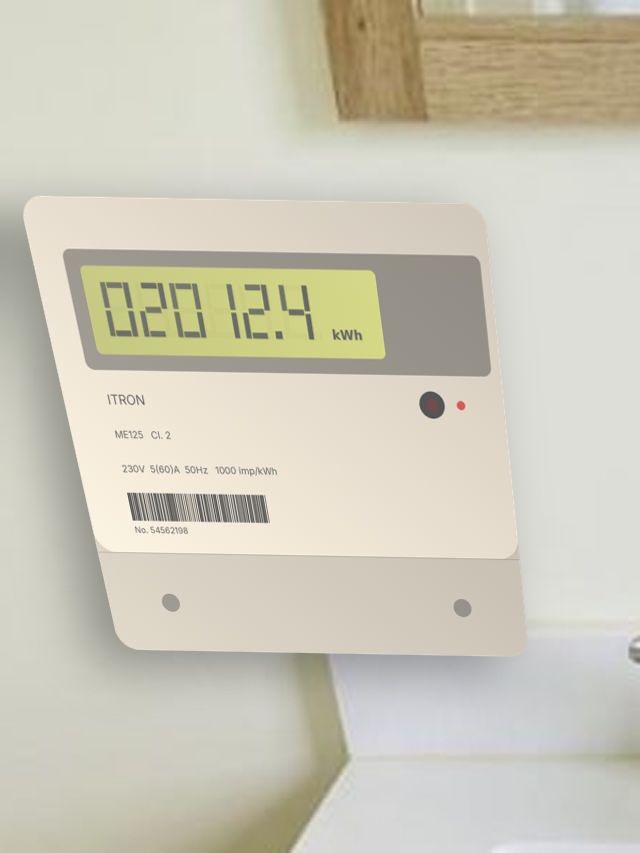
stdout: value=2012.4 unit=kWh
